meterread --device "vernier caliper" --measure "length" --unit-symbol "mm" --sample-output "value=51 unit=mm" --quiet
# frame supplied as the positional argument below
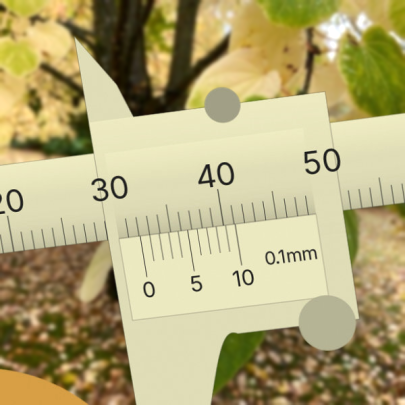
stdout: value=32.1 unit=mm
